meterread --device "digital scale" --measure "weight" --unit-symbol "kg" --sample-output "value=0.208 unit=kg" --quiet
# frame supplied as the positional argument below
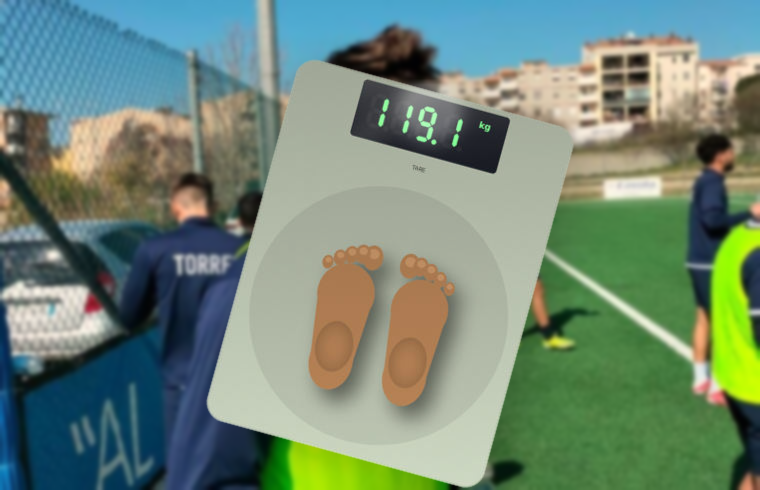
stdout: value=119.1 unit=kg
